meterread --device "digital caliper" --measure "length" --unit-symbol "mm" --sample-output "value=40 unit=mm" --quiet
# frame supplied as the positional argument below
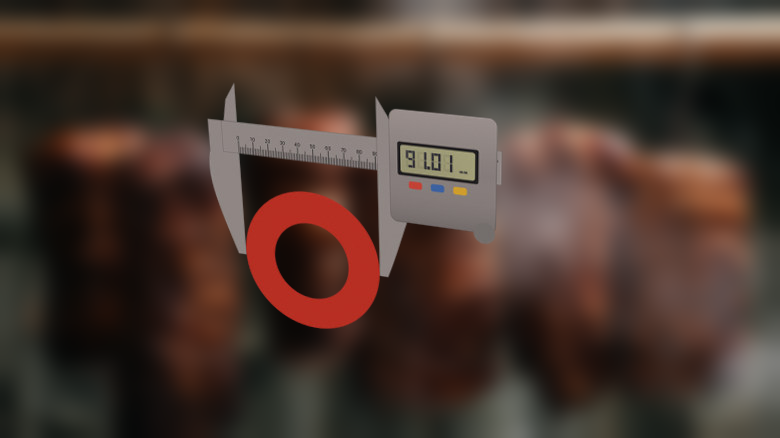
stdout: value=91.01 unit=mm
